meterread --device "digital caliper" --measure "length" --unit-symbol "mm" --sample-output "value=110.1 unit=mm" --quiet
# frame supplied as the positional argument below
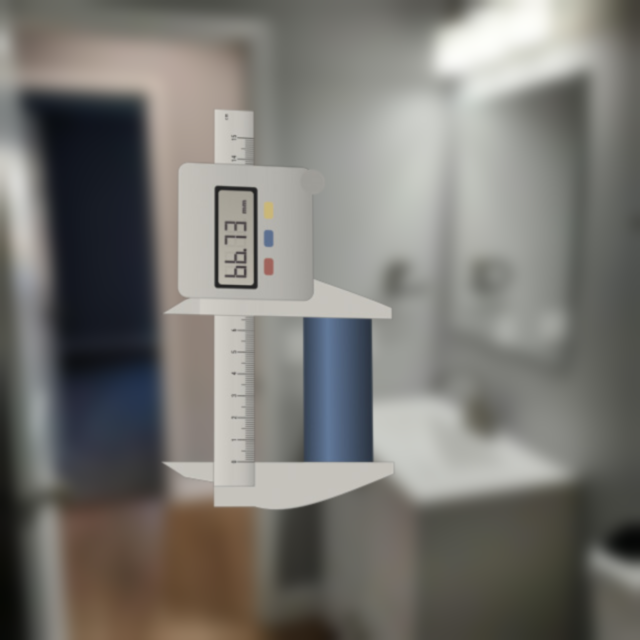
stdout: value=66.73 unit=mm
